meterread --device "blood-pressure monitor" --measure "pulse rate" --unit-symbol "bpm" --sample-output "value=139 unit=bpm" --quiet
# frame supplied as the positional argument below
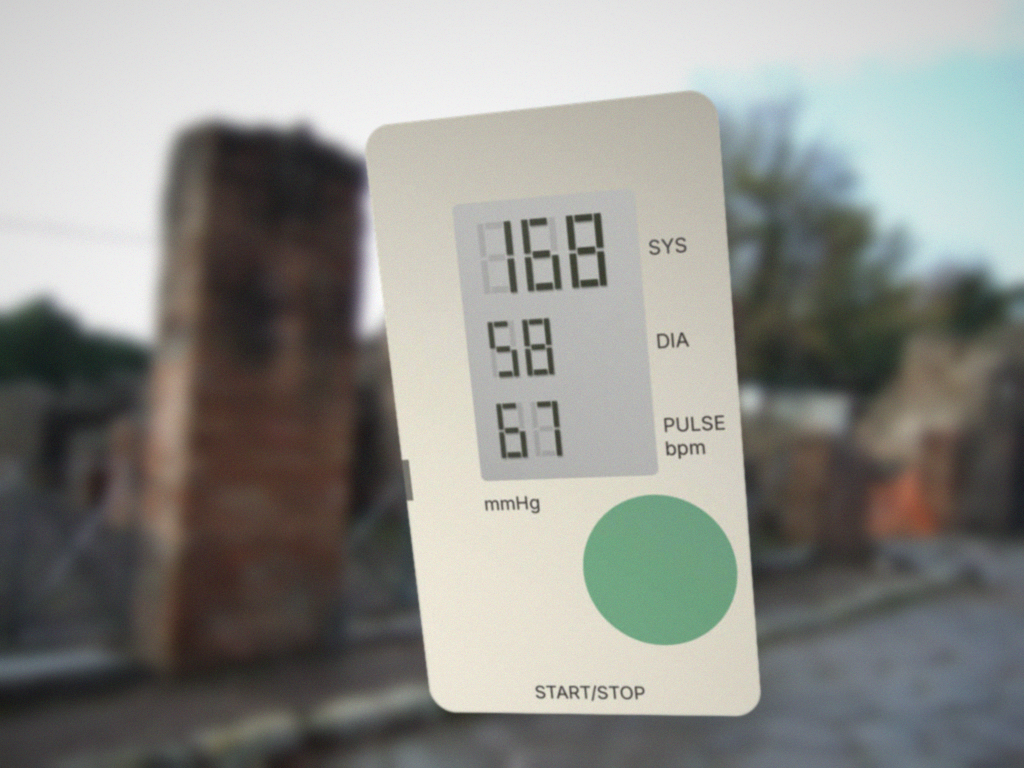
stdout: value=67 unit=bpm
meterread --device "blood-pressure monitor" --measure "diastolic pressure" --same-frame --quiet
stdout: value=58 unit=mmHg
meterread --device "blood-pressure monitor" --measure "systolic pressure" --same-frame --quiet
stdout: value=168 unit=mmHg
